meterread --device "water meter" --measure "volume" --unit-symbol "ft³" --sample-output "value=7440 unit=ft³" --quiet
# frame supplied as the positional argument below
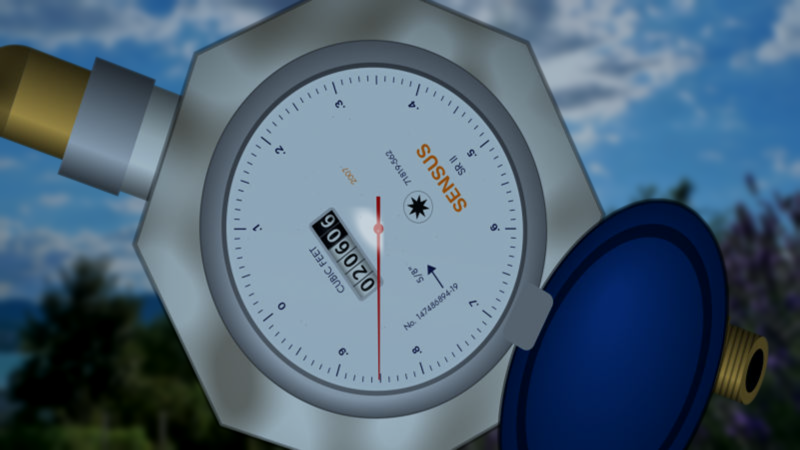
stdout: value=20605.85 unit=ft³
